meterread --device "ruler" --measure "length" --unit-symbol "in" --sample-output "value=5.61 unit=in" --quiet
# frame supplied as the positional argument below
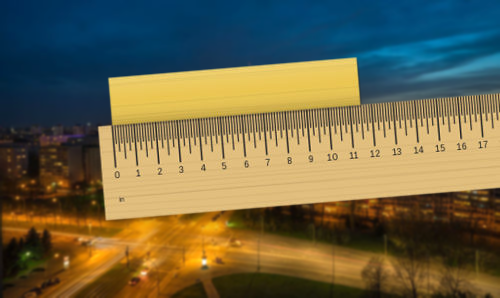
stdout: value=11.5 unit=in
